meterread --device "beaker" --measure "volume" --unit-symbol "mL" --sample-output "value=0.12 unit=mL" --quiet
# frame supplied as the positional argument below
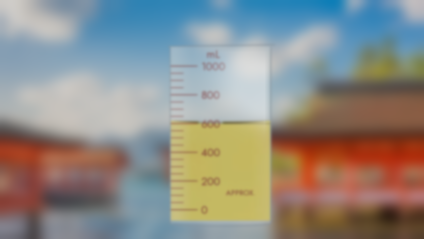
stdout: value=600 unit=mL
